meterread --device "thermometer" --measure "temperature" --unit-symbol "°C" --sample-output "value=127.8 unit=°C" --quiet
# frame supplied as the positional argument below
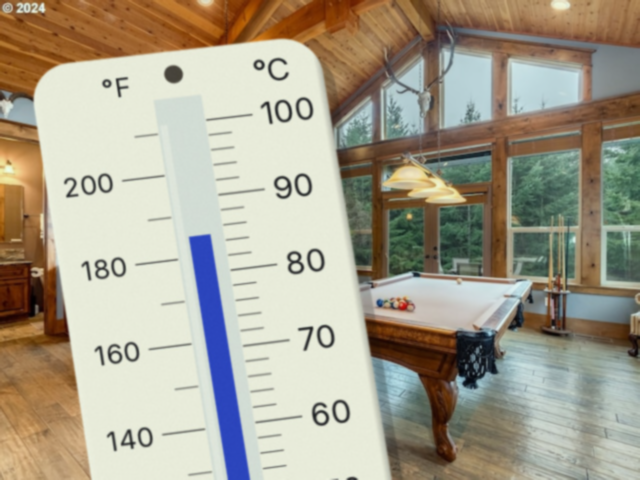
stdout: value=85 unit=°C
